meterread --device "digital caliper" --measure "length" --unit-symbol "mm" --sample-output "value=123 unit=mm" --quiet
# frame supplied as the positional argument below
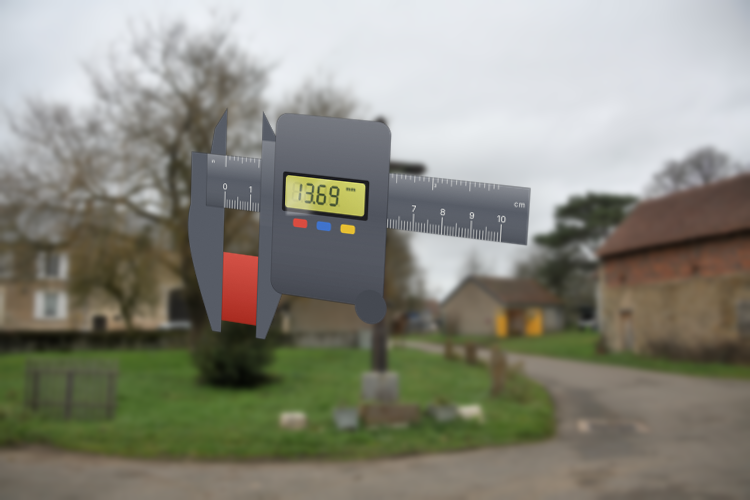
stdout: value=13.69 unit=mm
